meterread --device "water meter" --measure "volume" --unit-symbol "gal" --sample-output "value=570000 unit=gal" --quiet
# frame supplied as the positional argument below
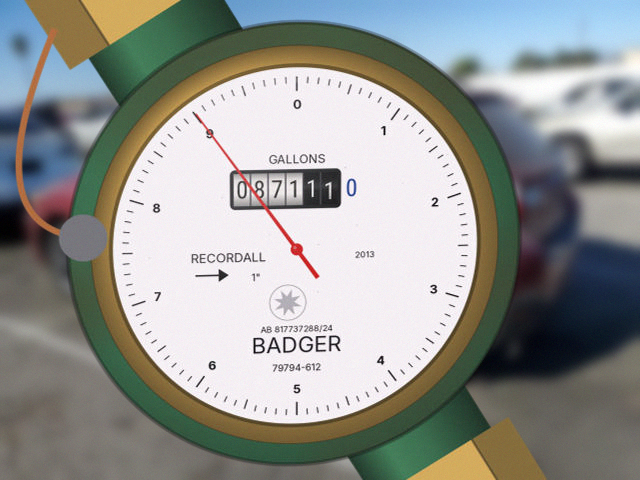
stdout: value=871109.0 unit=gal
